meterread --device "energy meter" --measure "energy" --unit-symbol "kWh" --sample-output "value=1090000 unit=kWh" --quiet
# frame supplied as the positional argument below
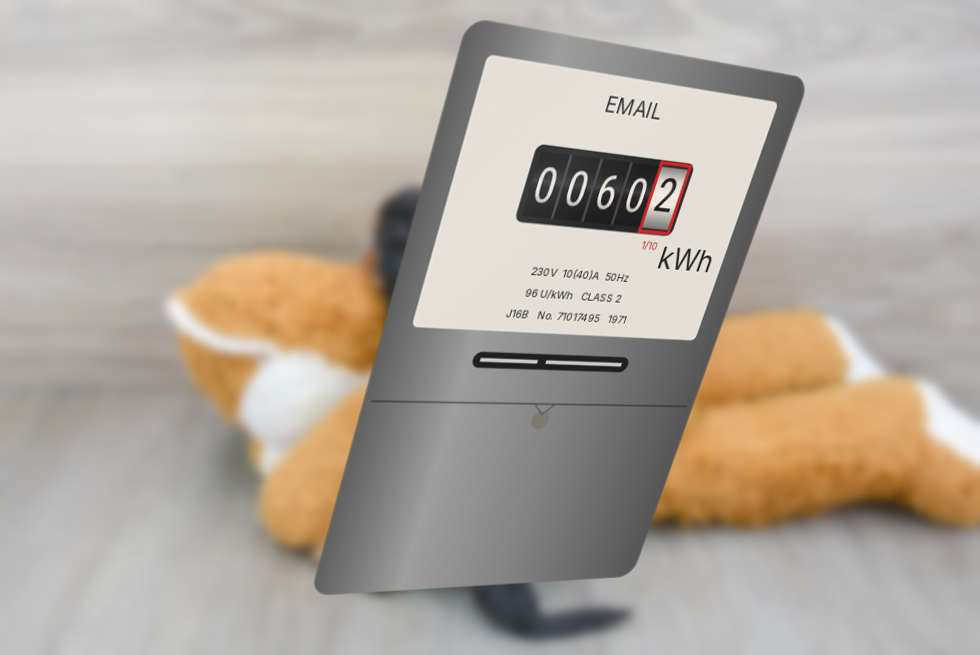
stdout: value=60.2 unit=kWh
